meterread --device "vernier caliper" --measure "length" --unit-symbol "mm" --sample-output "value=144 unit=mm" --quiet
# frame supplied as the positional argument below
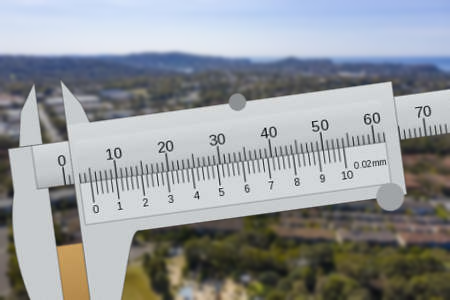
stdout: value=5.0 unit=mm
